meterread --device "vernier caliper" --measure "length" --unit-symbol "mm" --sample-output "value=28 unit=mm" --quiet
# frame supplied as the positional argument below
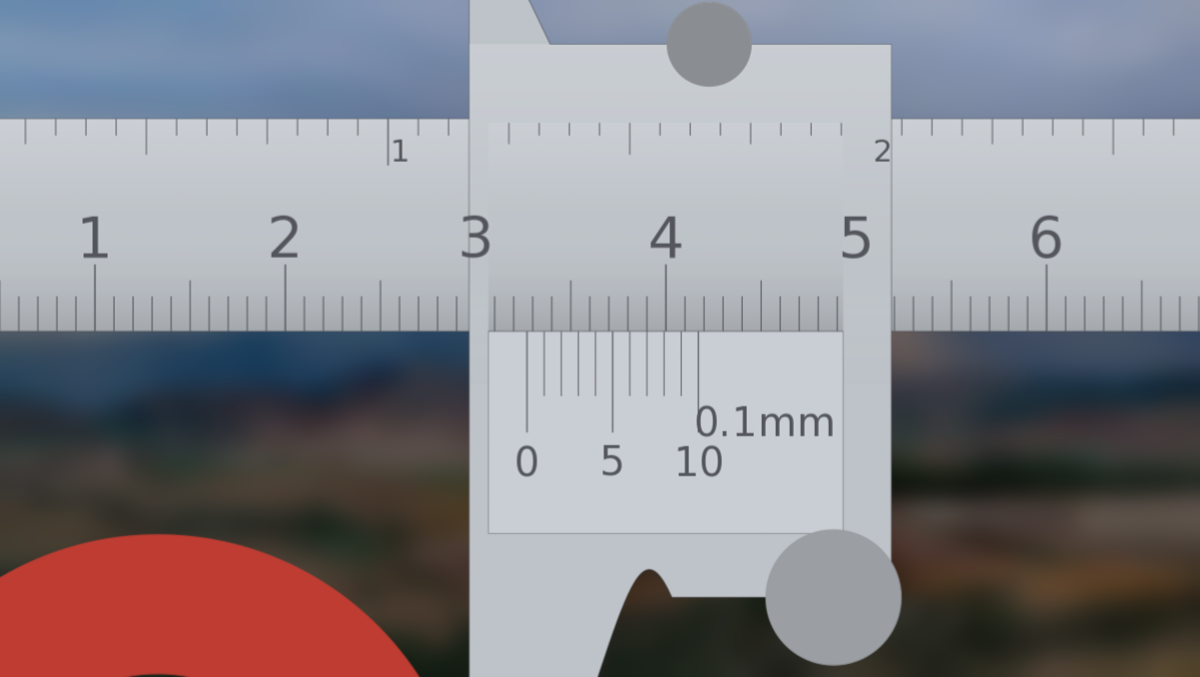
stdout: value=32.7 unit=mm
